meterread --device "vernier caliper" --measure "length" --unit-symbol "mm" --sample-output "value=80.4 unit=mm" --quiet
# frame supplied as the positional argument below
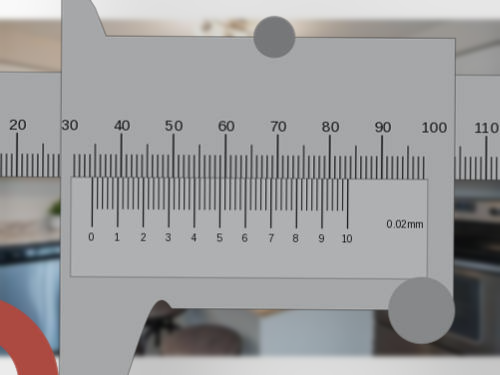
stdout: value=34.5 unit=mm
